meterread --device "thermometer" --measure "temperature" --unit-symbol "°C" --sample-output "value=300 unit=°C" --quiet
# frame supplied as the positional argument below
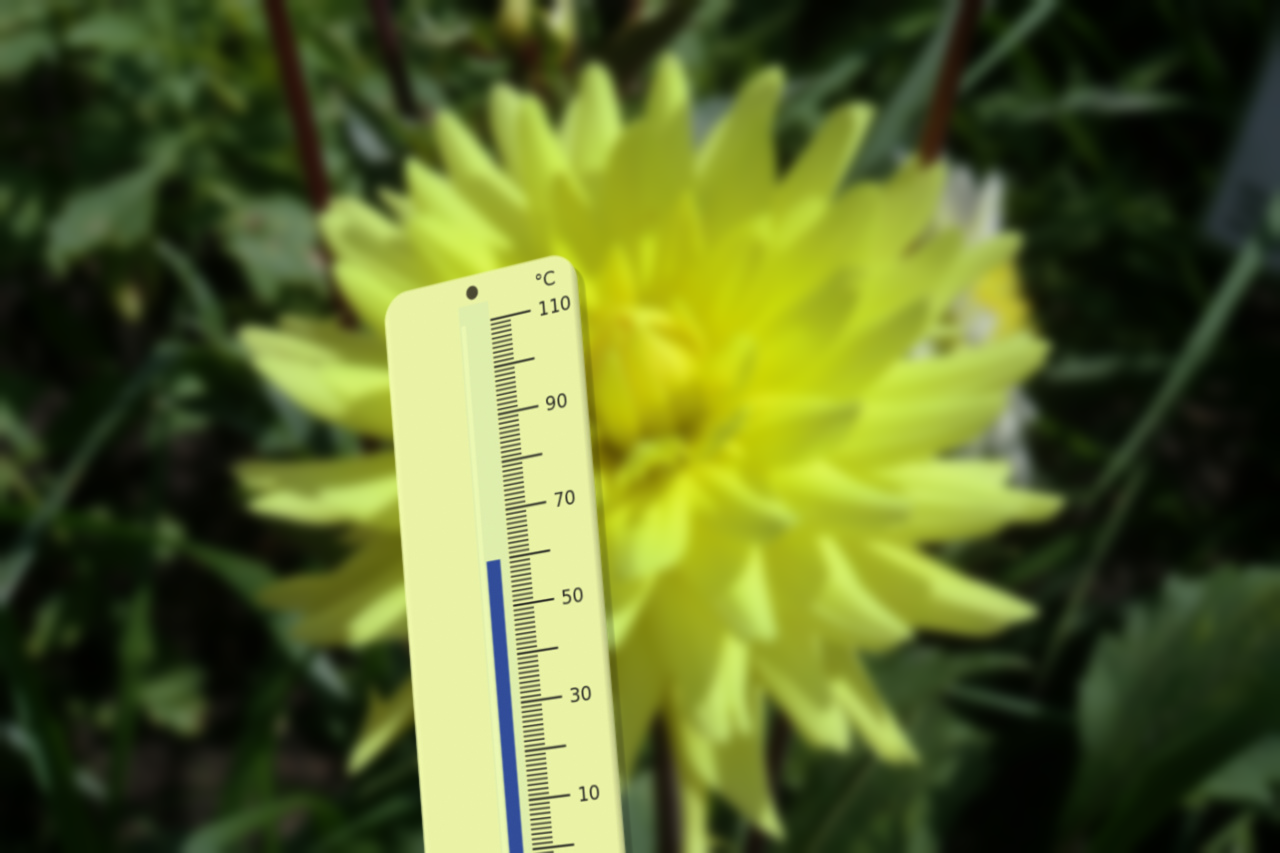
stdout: value=60 unit=°C
